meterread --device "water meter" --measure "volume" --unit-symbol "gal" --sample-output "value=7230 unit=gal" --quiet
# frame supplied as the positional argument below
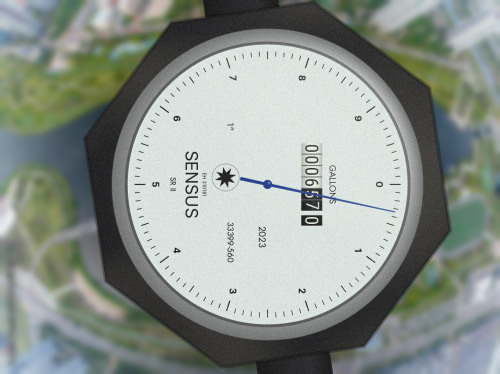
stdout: value=6570.3 unit=gal
